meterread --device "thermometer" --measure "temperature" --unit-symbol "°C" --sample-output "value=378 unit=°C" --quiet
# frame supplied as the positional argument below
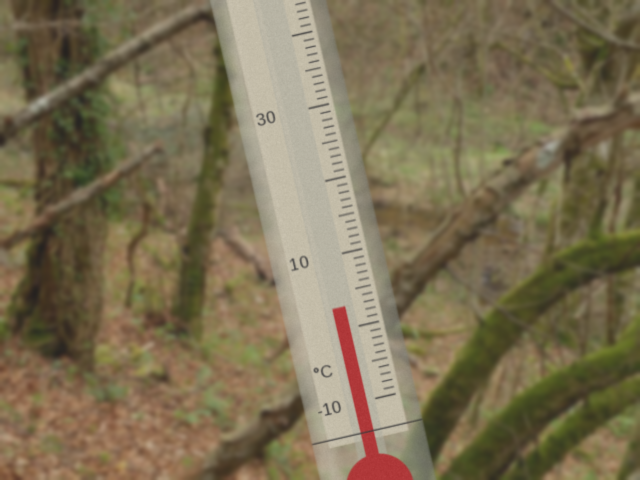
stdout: value=3 unit=°C
